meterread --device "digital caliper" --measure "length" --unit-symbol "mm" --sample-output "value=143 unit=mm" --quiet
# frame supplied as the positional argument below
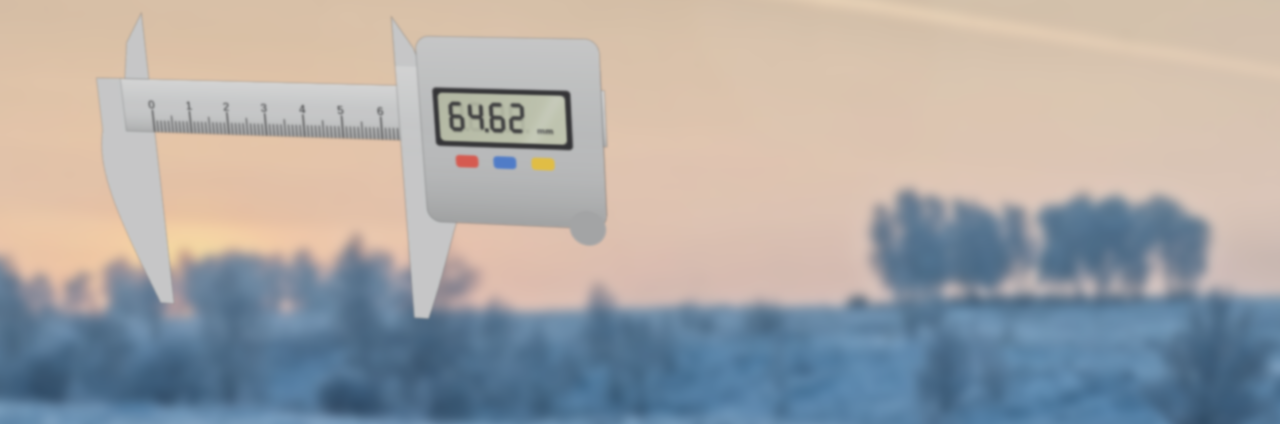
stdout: value=64.62 unit=mm
